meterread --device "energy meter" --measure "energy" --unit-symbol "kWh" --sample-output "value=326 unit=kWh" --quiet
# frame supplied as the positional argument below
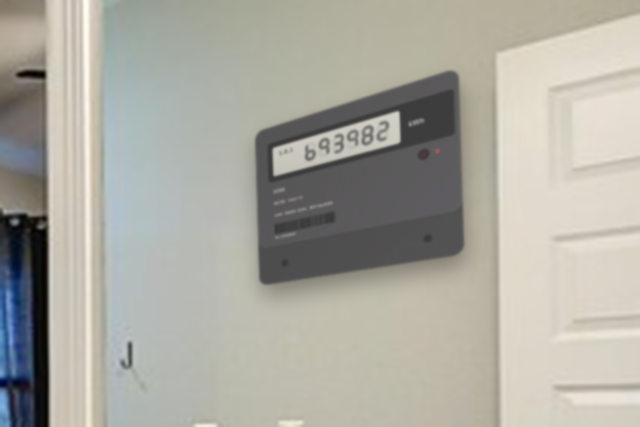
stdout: value=693982 unit=kWh
